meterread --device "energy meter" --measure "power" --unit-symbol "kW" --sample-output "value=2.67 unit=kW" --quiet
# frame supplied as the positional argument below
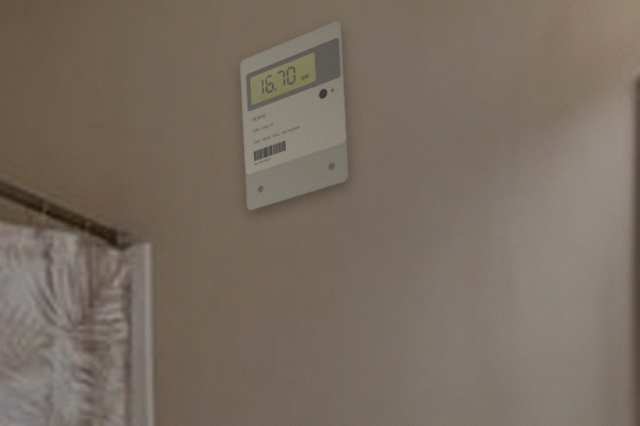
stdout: value=16.70 unit=kW
